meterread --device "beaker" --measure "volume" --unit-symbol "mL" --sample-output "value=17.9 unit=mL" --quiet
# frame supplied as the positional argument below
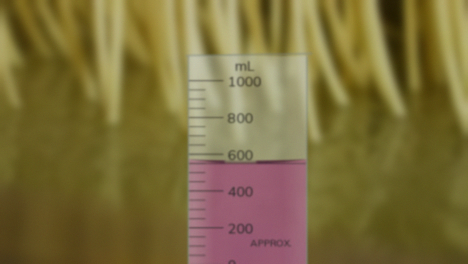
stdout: value=550 unit=mL
